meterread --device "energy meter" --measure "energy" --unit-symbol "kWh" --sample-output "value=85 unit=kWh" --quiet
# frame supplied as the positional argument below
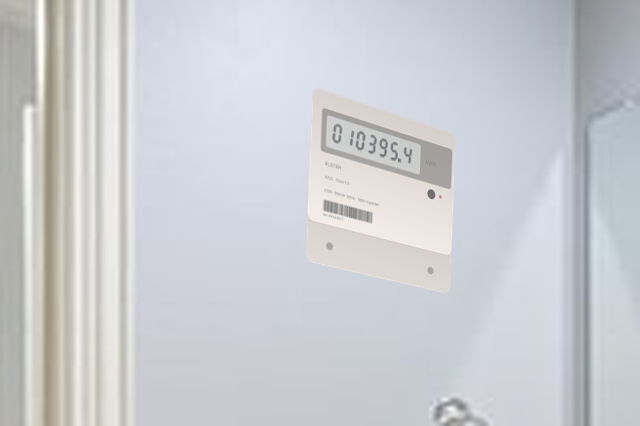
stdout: value=10395.4 unit=kWh
